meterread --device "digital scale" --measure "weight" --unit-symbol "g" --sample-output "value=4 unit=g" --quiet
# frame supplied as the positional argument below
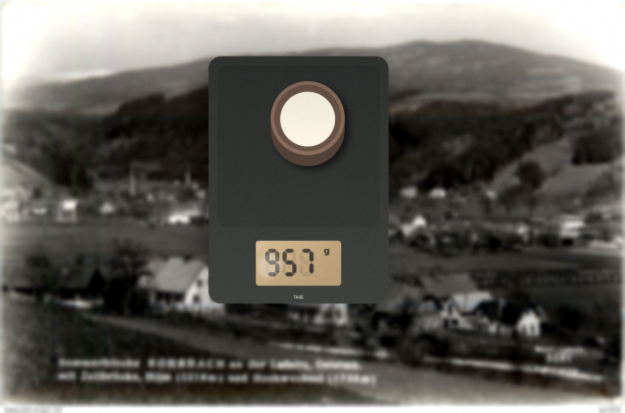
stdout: value=957 unit=g
